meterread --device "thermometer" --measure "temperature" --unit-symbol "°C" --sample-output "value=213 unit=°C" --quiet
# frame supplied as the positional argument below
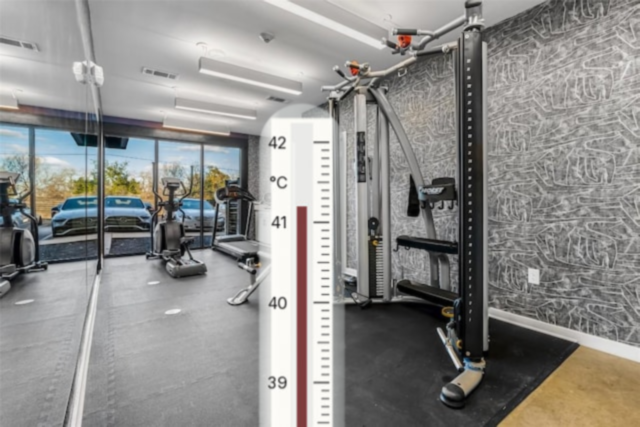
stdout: value=41.2 unit=°C
